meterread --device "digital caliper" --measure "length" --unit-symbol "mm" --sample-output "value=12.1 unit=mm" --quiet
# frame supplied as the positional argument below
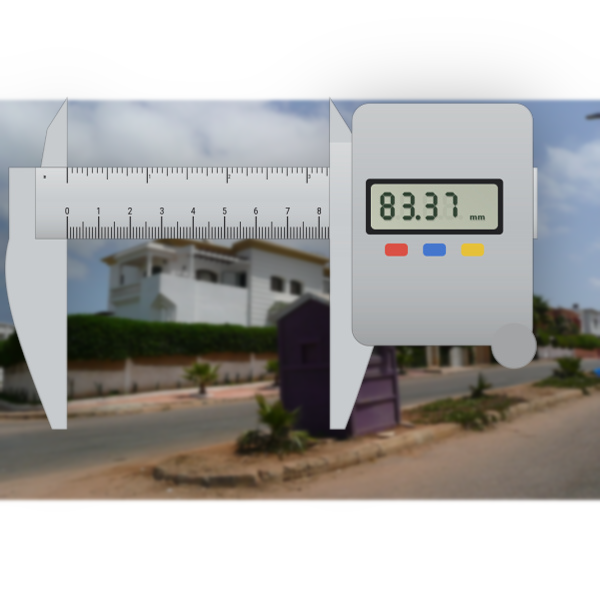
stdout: value=83.37 unit=mm
